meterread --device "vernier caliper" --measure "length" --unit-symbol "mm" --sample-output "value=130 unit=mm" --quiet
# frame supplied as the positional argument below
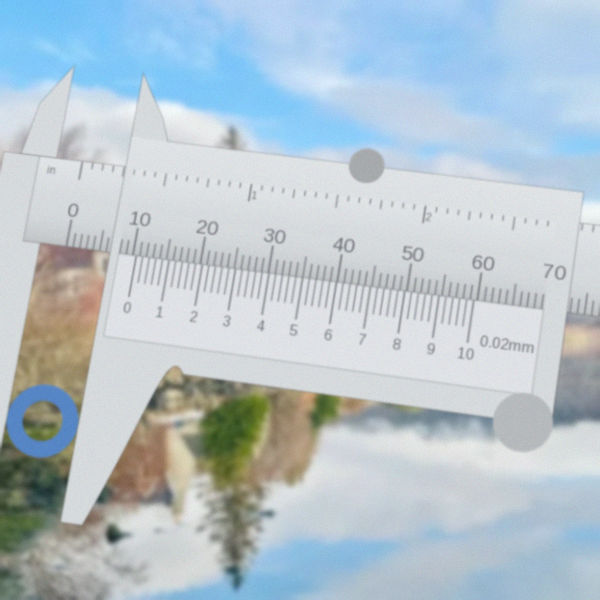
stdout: value=10.5 unit=mm
